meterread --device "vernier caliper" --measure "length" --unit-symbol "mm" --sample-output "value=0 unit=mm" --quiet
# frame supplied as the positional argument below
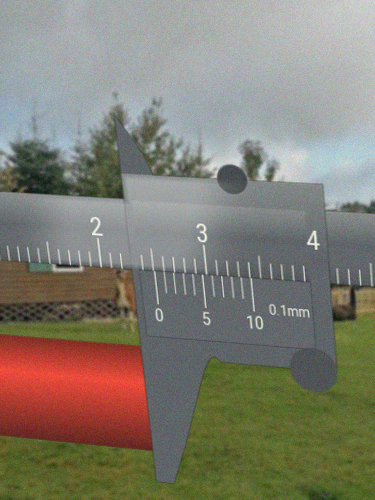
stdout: value=25.1 unit=mm
